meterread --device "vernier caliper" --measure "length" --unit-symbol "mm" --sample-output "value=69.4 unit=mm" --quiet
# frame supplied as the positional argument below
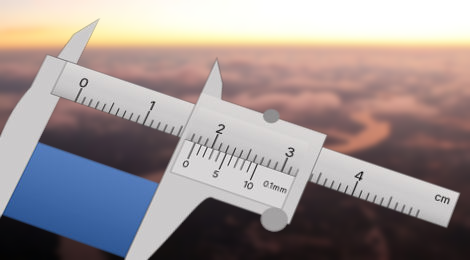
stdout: value=17.6 unit=mm
